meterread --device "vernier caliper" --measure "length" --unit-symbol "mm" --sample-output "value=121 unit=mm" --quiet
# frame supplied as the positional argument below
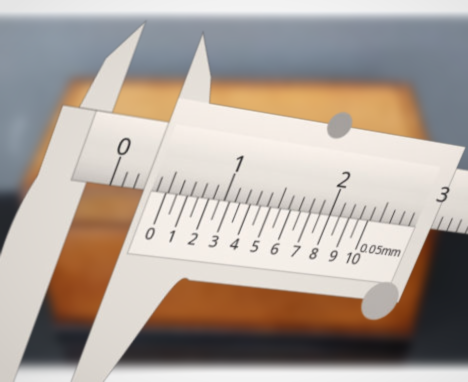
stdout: value=4.8 unit=mm
